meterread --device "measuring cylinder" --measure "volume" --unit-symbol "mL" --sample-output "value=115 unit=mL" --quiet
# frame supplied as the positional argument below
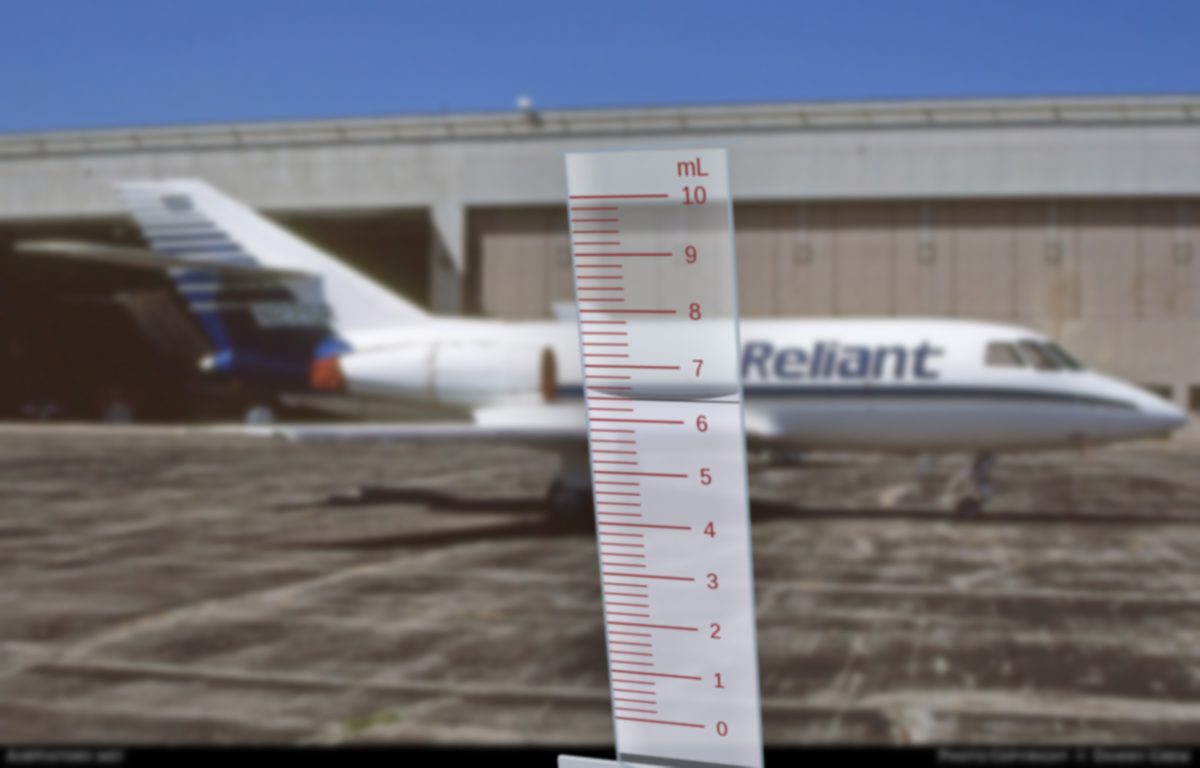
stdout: value=6.4 unit=mL
